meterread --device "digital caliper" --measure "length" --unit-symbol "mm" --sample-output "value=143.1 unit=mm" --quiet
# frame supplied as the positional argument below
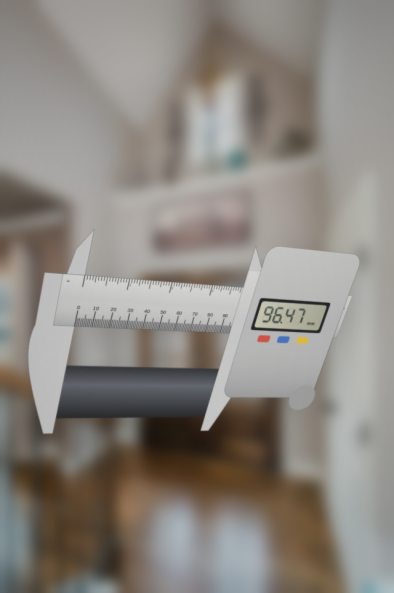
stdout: value=96.47 unit=mm
